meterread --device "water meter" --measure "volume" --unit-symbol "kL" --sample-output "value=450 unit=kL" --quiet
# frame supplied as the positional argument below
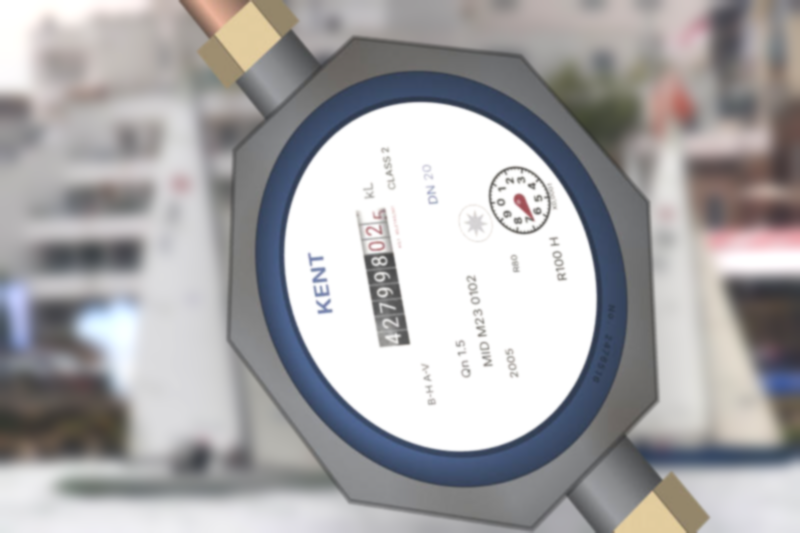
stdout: value=427998.0246 unit=kL
